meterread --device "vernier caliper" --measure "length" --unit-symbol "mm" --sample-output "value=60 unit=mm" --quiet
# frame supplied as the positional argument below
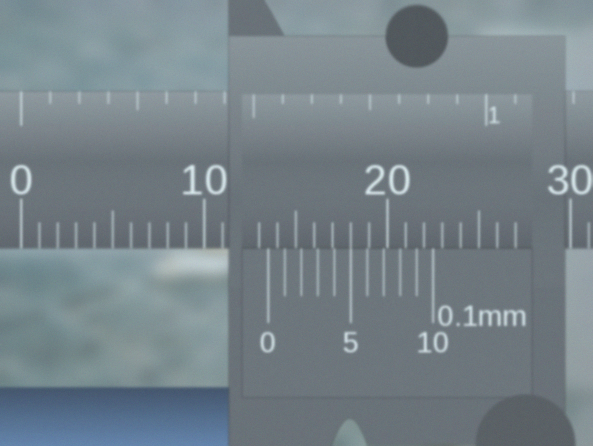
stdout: value=13.5 unit=mm
